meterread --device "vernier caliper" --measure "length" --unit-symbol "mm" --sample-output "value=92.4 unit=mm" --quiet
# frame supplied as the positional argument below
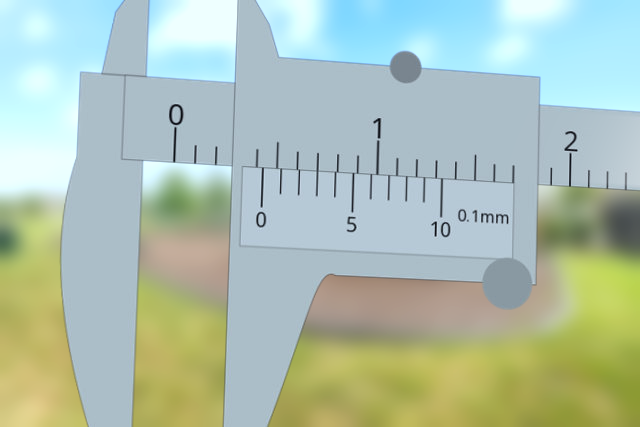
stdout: value=4.3 unit=mm
